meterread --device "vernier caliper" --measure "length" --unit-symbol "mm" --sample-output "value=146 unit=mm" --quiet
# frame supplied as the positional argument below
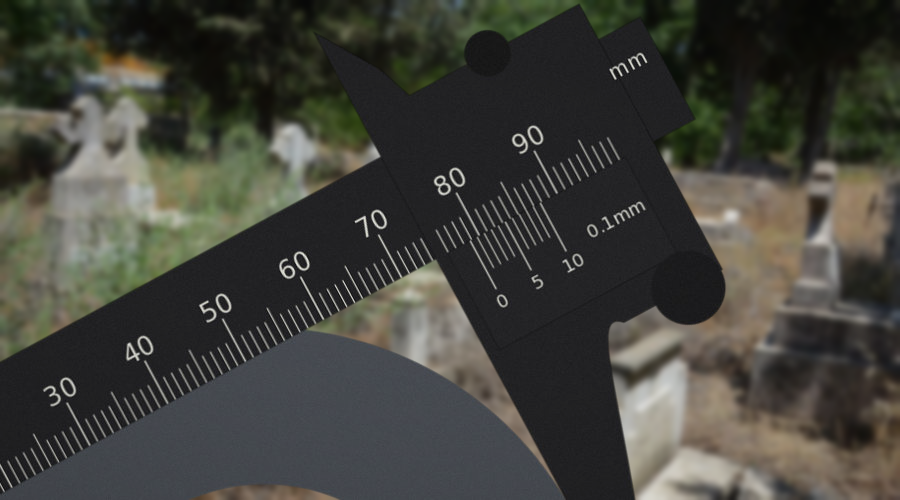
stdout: value=78.8 unit=mm
